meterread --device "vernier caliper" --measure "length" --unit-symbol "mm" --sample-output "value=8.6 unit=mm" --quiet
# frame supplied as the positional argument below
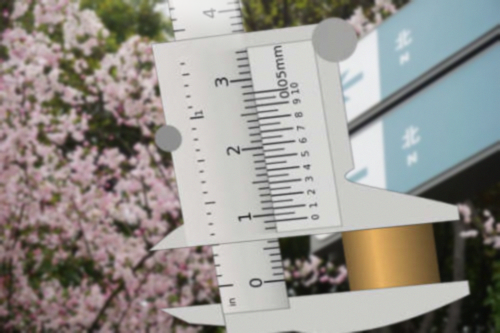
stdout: value=9.0 unit=mm
